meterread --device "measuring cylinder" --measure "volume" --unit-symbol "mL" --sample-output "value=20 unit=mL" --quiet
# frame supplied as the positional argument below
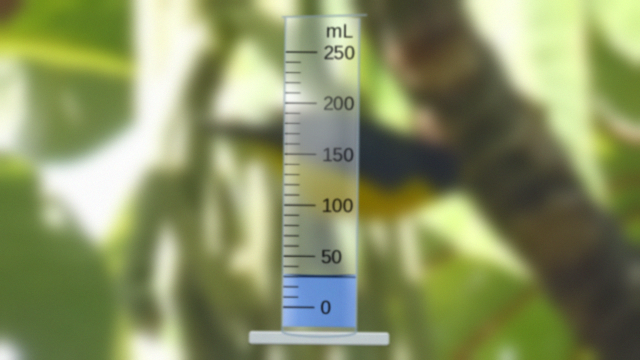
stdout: value=30 unit=mL
